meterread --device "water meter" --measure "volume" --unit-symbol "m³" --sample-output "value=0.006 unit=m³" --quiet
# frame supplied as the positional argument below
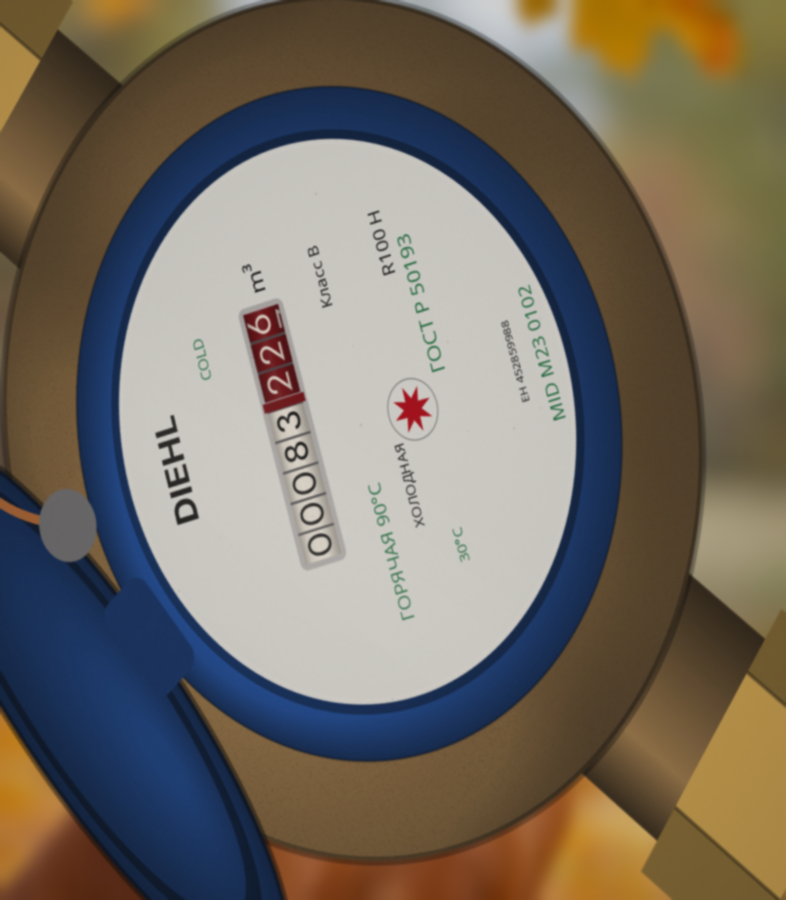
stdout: value=83.226 unit=m³
